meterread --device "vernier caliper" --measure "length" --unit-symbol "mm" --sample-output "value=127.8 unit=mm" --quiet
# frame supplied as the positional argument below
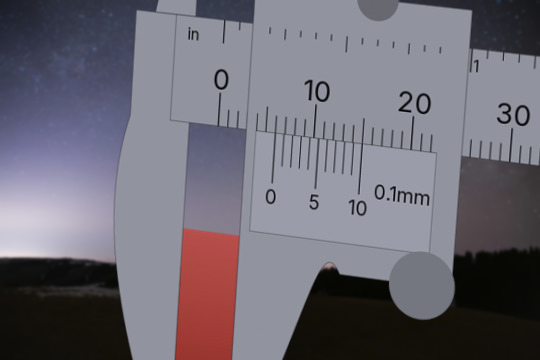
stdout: value=6.0 unit=mm
